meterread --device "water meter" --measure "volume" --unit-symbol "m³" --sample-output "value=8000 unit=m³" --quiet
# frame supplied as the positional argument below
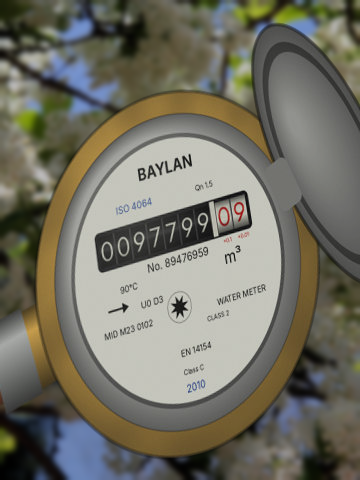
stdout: value=97799.09 unit=m³
